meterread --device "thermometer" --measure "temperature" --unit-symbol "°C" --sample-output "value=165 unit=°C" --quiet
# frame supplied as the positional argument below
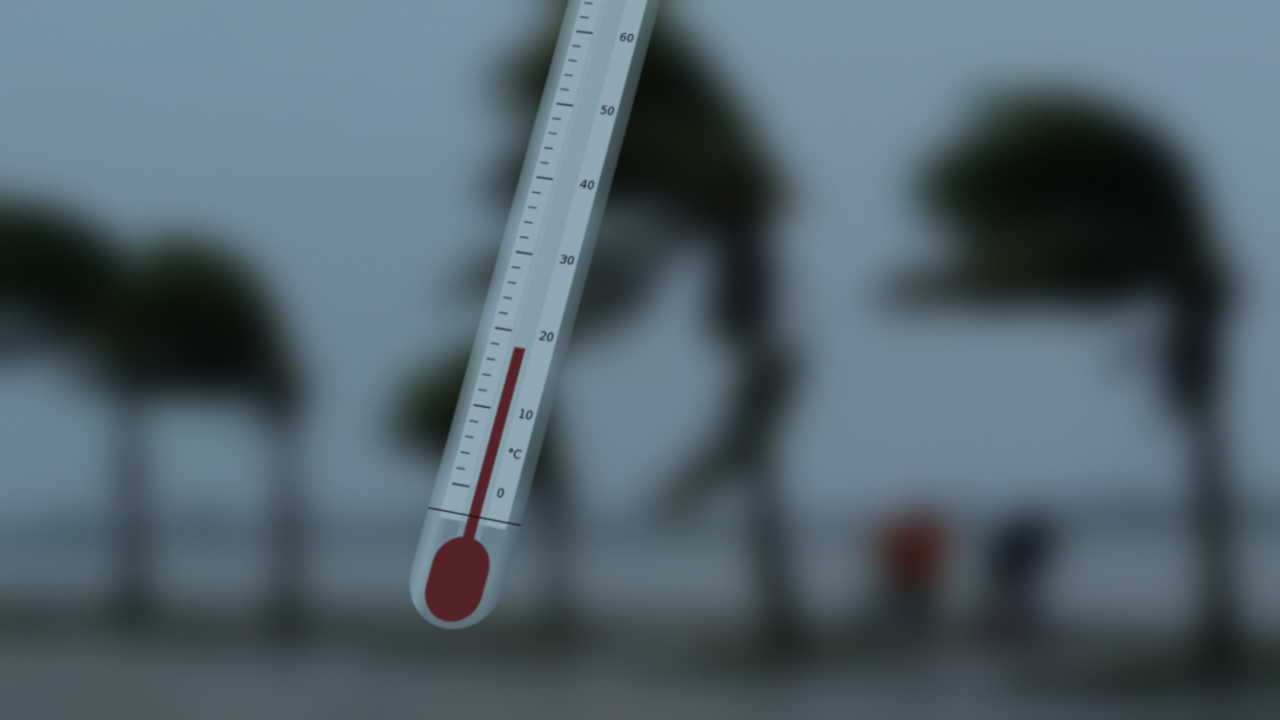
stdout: value=18 unit=°C
